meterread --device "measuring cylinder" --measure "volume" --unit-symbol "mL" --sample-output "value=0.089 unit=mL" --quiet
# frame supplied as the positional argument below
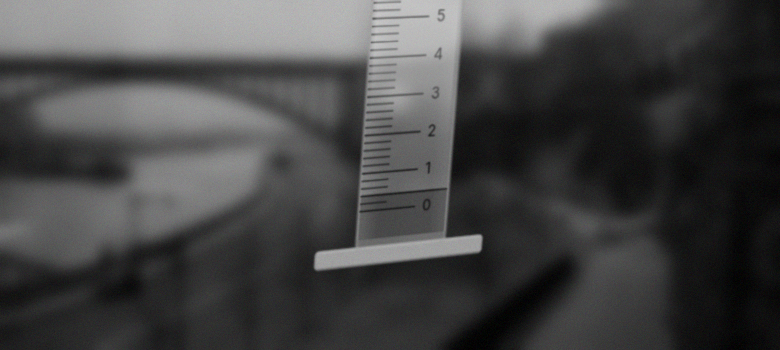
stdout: value=0.4 unit=mL
